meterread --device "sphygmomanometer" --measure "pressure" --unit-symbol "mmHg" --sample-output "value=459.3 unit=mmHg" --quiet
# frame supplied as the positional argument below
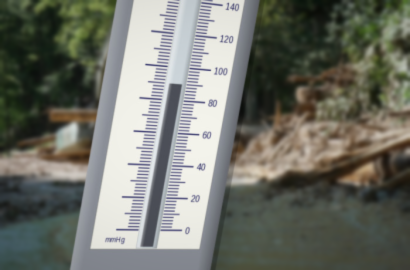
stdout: value=90 unit=mmHg
